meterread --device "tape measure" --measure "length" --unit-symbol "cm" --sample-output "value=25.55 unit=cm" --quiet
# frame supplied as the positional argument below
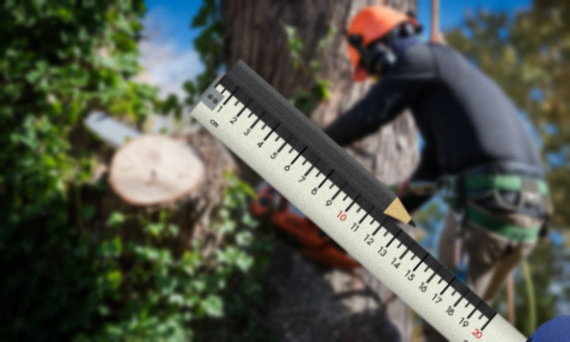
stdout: value=13.5 unit=cm
